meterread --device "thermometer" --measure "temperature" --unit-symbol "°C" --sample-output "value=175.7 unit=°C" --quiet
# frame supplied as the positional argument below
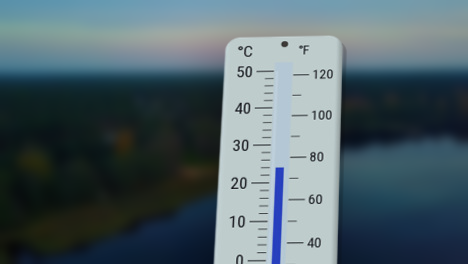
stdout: value=24 unit=°C
